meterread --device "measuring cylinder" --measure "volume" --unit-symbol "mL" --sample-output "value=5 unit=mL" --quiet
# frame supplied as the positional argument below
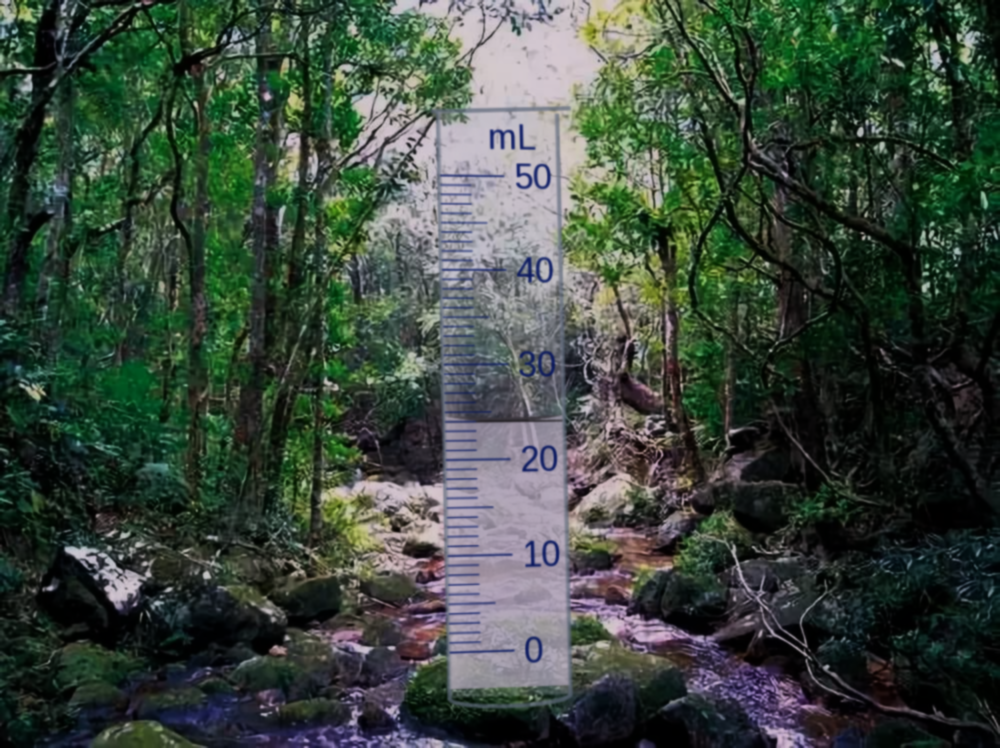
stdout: value=24 unit=mL
